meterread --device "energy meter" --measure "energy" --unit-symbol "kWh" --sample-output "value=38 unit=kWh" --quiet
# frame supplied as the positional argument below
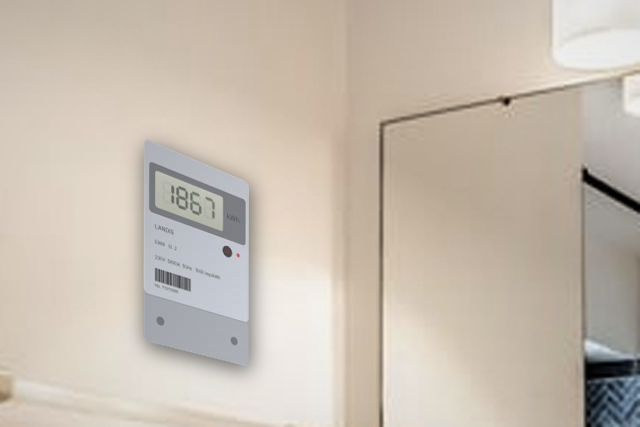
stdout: value=1867 unit=kWh
